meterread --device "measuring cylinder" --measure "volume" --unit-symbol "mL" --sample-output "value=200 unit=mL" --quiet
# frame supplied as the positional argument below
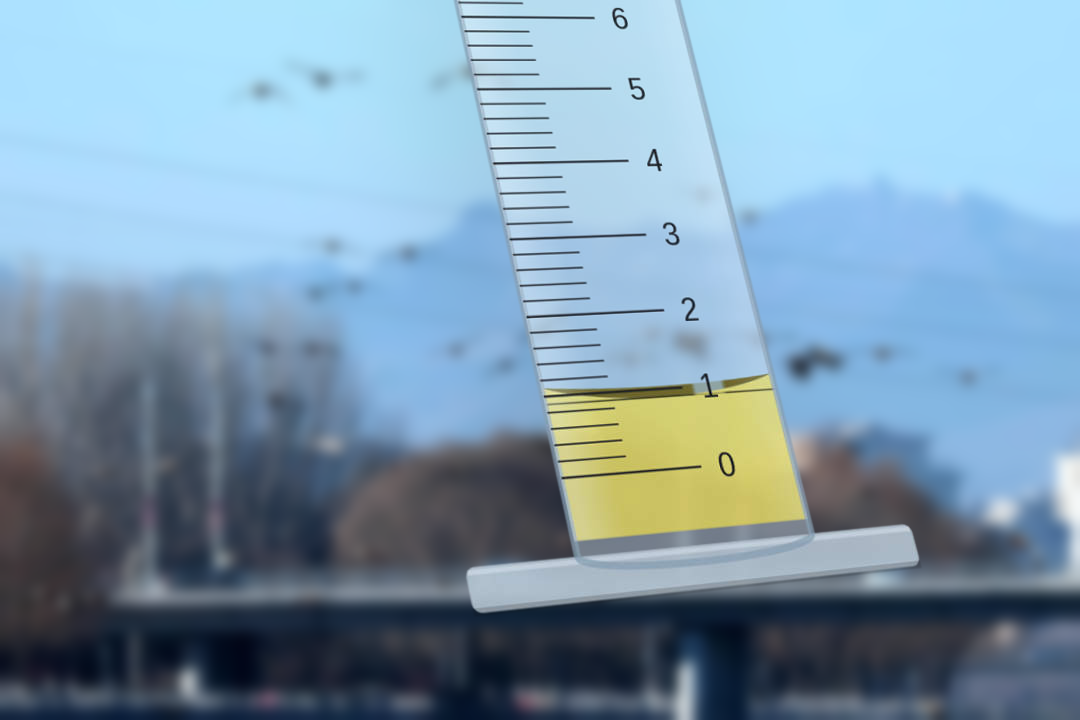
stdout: value=0.9 unit=mL
